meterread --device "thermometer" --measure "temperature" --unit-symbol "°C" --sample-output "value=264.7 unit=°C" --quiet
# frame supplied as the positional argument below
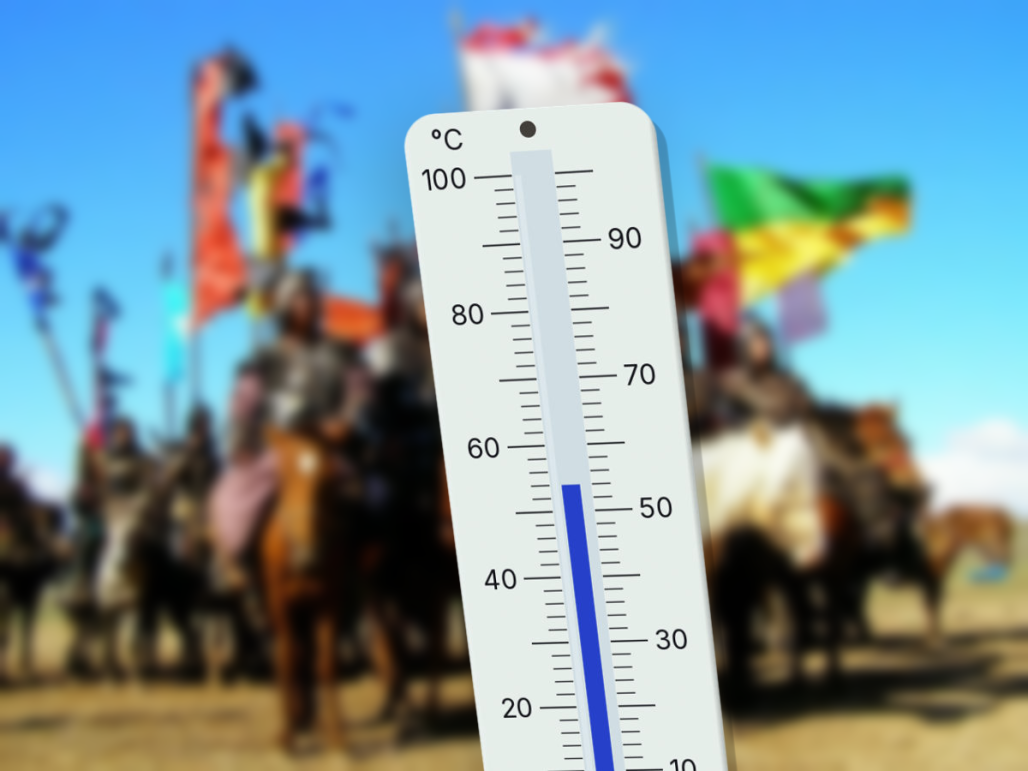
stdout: value=54 unit=°C
